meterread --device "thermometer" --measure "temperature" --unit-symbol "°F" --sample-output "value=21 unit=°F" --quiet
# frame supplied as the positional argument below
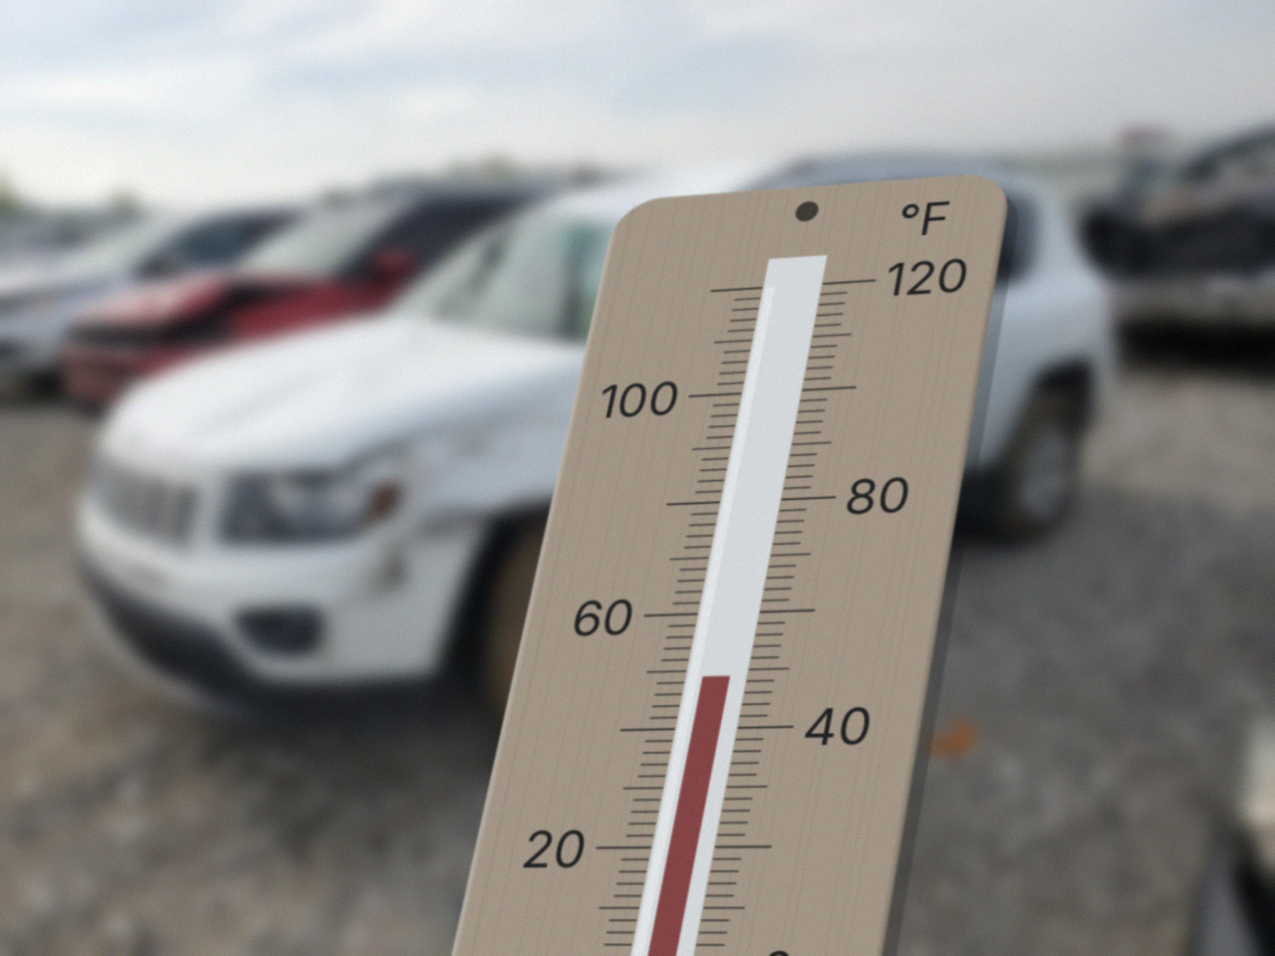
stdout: value=49 unit=°F
